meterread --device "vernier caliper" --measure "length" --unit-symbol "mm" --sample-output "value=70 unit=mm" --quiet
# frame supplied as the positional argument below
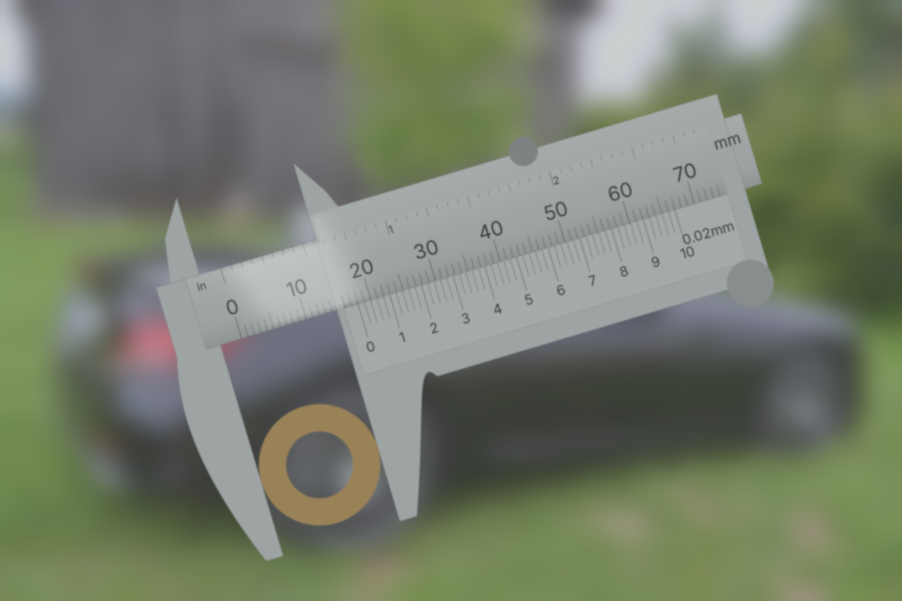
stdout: value=18.0 unit=mm
